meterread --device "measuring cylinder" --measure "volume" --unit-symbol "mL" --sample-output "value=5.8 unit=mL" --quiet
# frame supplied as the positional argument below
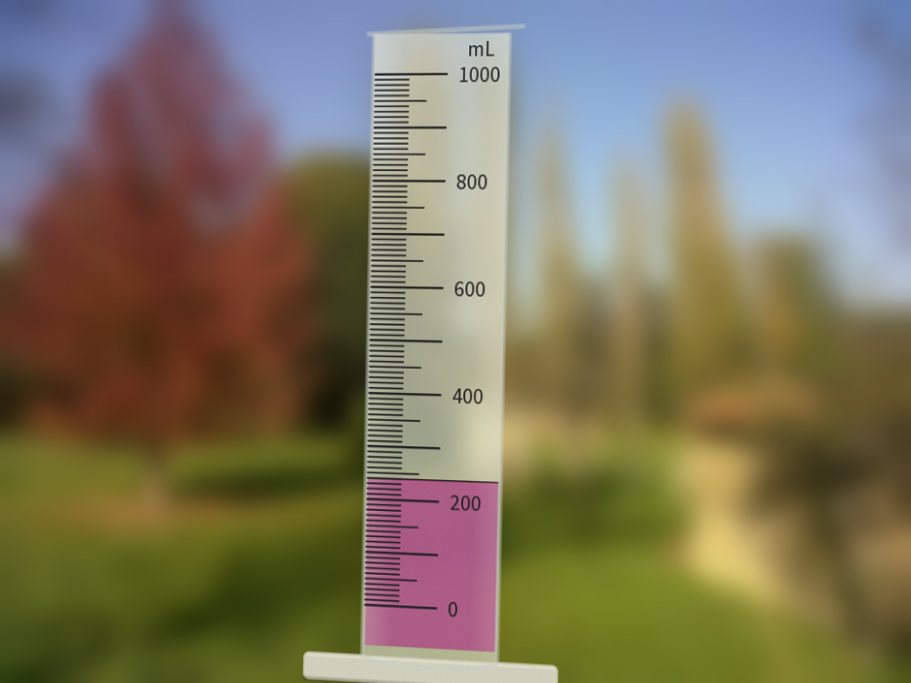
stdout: value=240 unit=mL
